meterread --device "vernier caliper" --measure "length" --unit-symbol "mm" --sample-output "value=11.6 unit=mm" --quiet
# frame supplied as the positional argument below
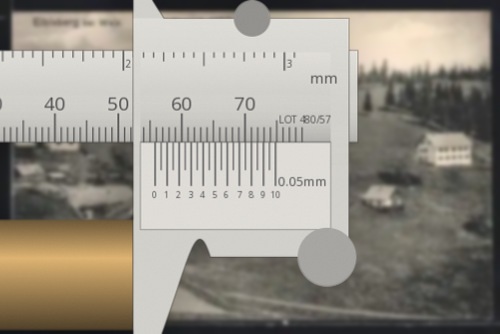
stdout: value=55.8 unit=mm
